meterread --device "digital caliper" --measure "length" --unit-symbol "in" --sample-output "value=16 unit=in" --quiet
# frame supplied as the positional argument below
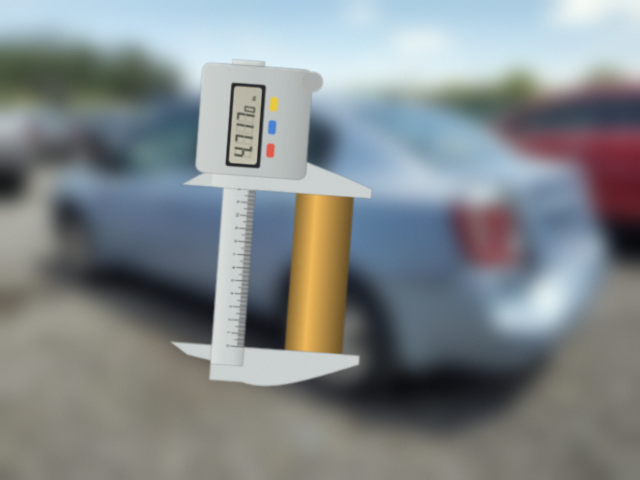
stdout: value=4.7170 unit=in
